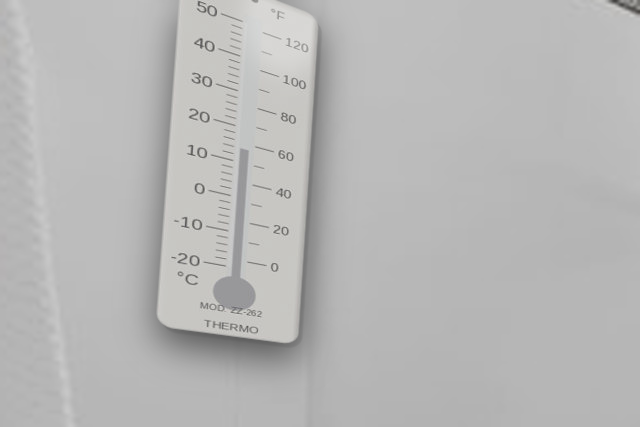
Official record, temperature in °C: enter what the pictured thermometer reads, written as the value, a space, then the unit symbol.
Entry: 14 °C
